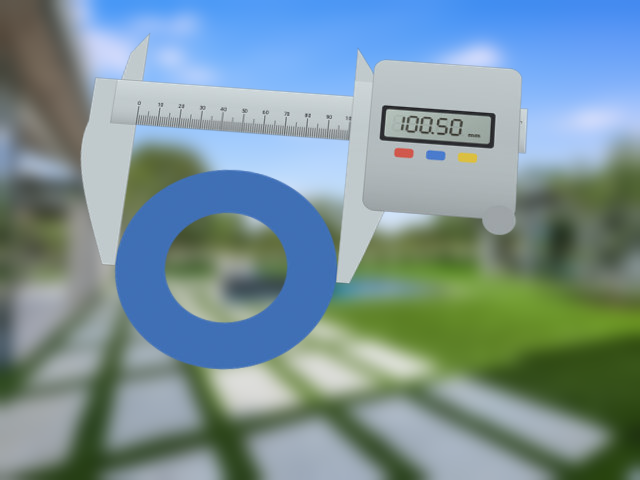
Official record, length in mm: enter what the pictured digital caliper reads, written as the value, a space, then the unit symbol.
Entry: 100.50 mm
